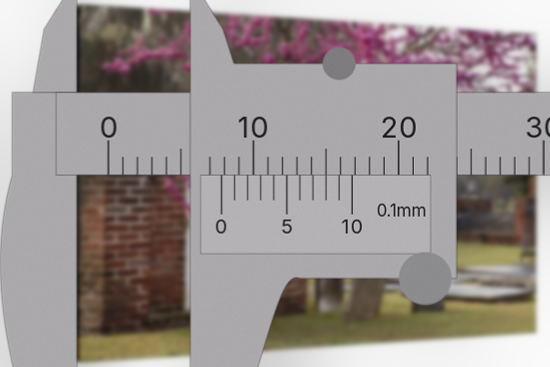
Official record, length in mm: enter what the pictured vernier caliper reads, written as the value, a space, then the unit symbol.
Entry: 7.8 mm
